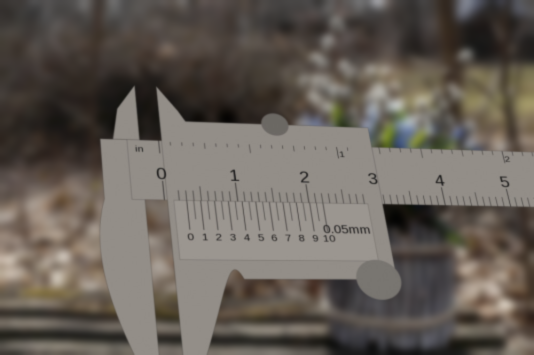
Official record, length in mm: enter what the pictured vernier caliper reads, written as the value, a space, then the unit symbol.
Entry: 3.0 mm
